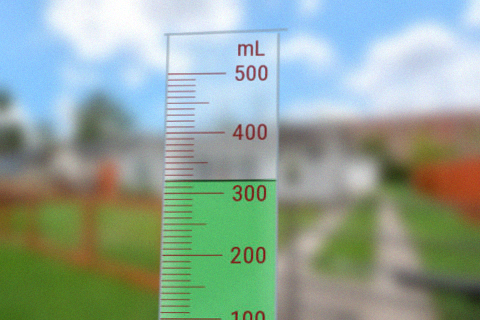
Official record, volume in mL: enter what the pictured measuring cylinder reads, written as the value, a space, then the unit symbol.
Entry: 320 mL
